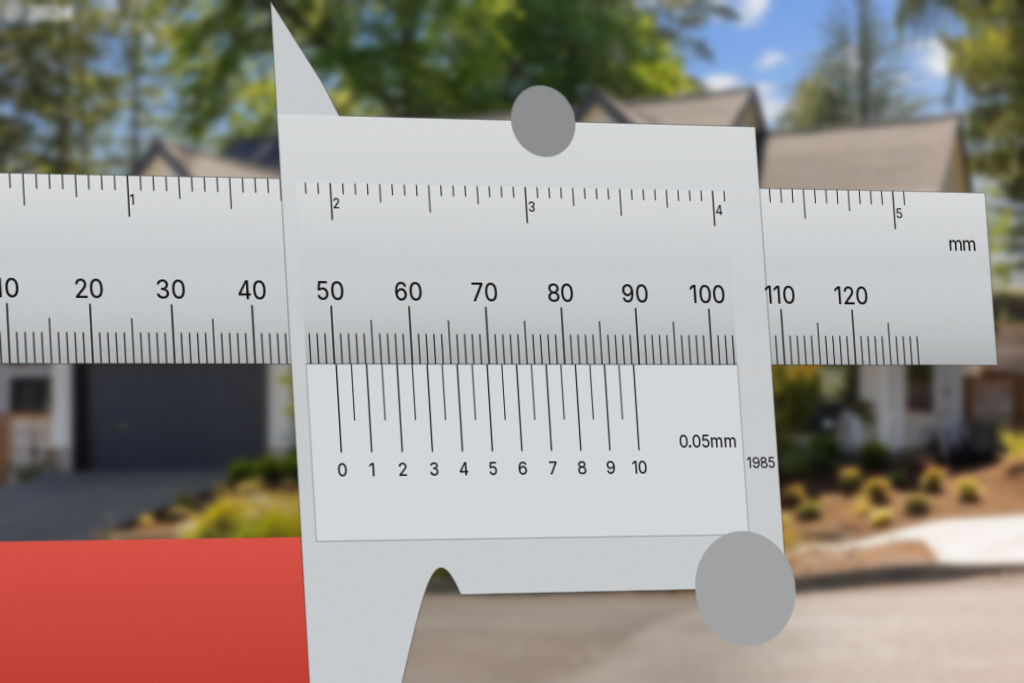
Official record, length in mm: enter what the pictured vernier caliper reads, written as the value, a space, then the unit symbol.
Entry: 50.2 mm
